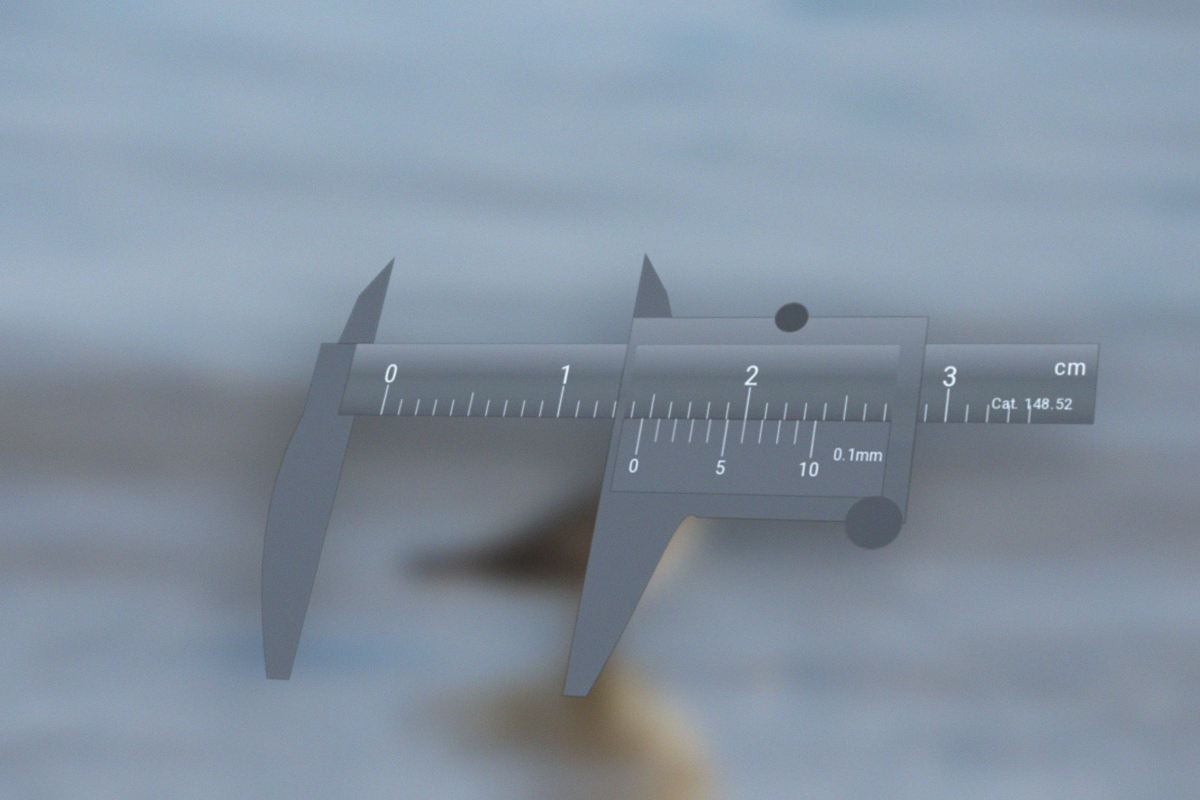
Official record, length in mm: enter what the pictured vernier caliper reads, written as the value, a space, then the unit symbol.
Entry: 14.6 mm
